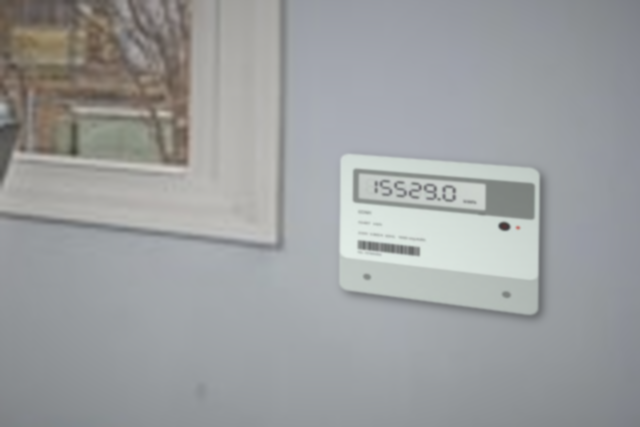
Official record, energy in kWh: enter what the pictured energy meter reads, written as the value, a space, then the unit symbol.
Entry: 15529.0 kWh
